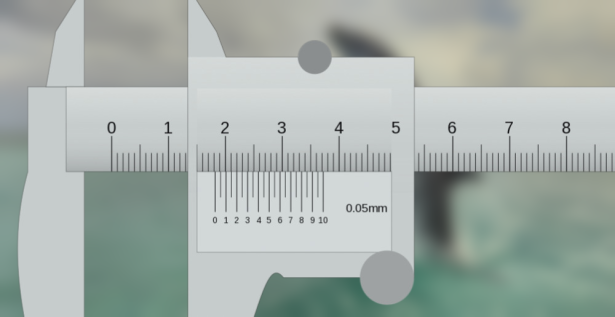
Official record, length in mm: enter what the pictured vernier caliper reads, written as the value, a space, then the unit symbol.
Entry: 18.2 mm
